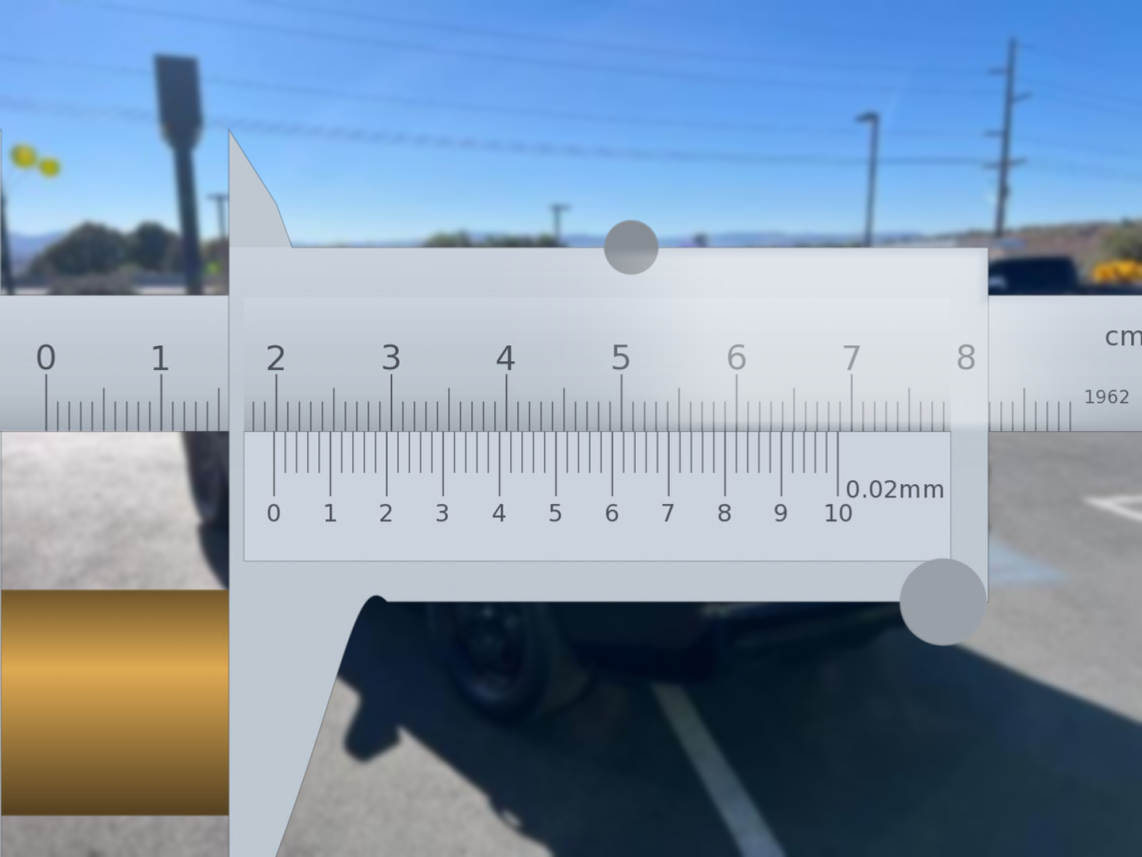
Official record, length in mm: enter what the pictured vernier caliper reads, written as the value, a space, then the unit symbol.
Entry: 19.8 mm
